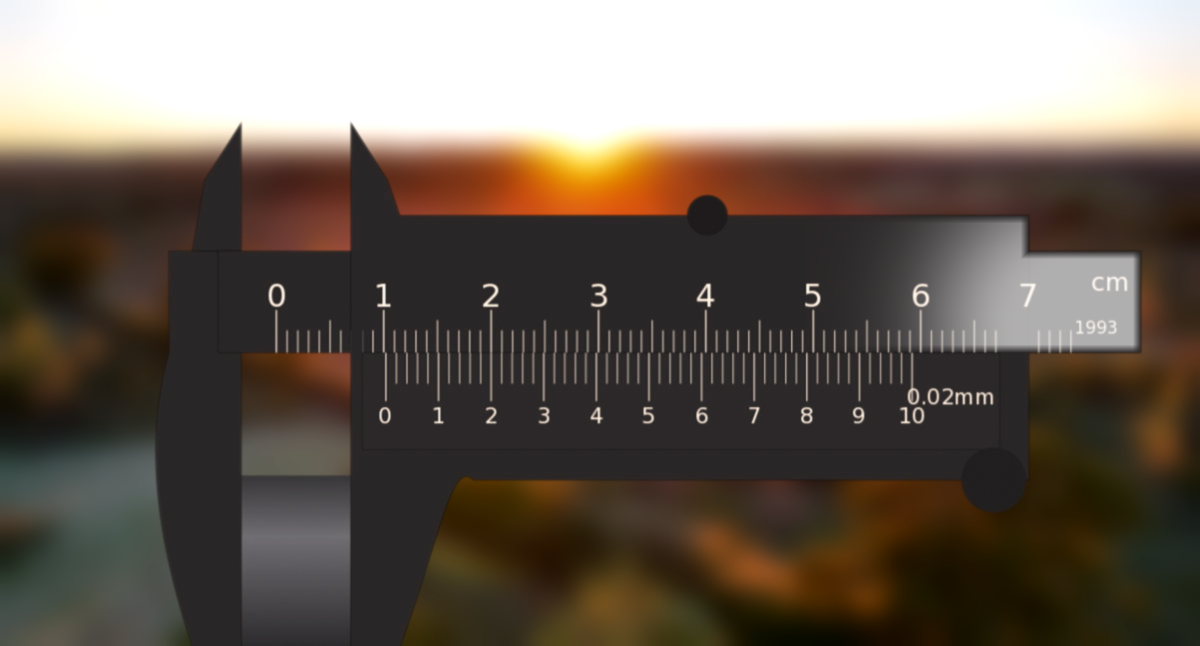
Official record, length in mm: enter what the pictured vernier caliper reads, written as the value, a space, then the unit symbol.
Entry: 10.2 mm
